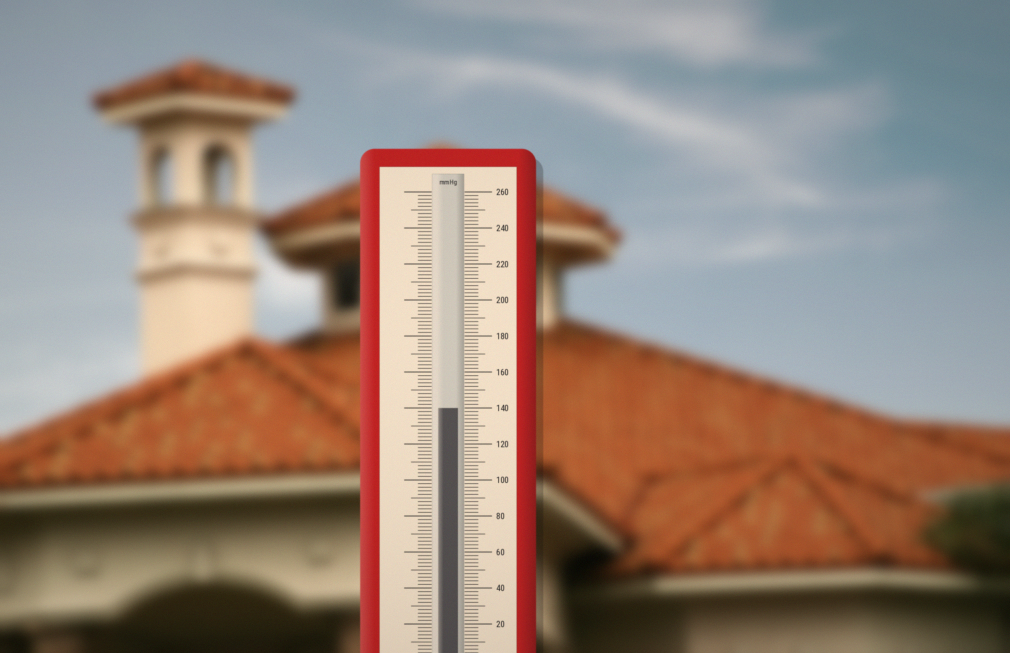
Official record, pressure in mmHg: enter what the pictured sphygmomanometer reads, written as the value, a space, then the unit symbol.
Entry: 140 mmHg
